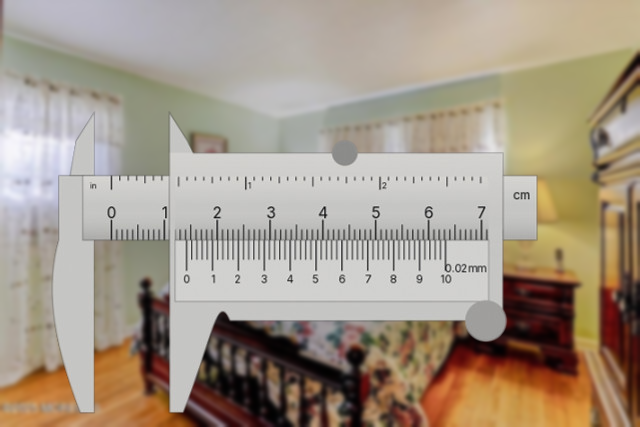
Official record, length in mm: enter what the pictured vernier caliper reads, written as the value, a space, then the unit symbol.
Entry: 14.2 mm
